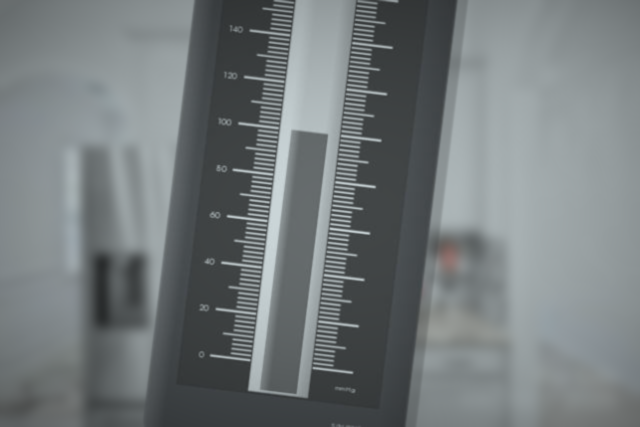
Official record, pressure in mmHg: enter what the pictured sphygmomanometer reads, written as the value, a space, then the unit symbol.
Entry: 100 mmHg
